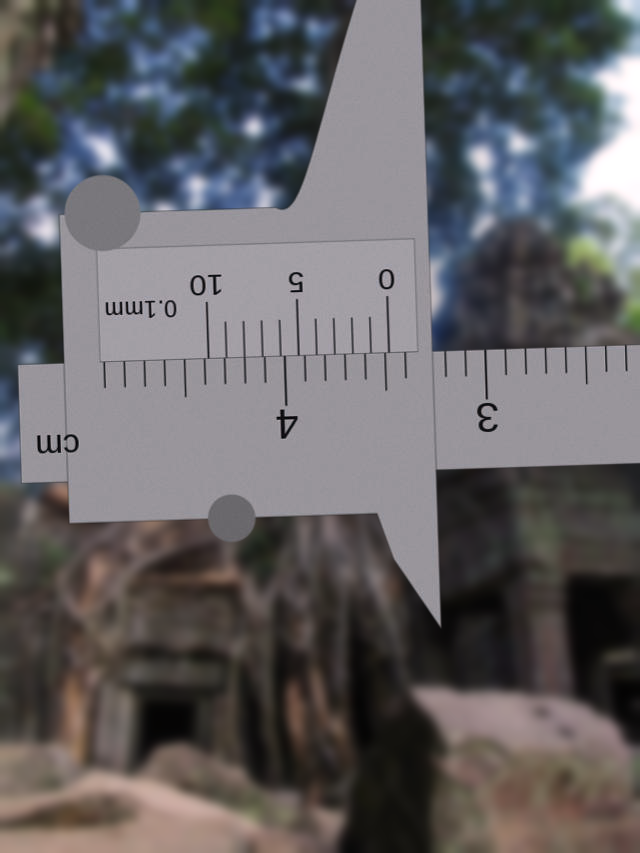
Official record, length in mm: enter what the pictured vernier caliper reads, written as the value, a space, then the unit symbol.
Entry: 34.8 mm
